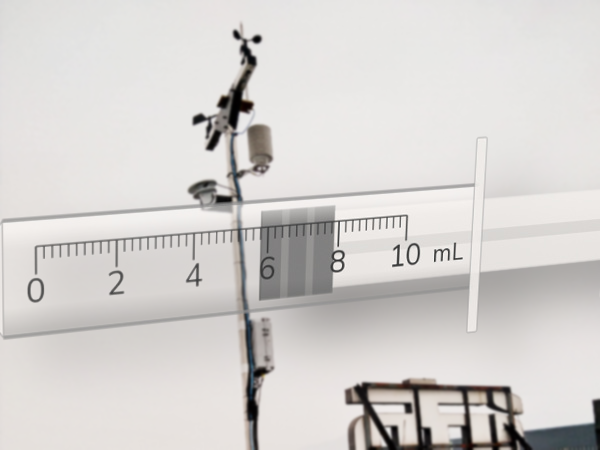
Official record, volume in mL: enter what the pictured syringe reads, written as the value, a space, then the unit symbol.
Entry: 5.8 mL
